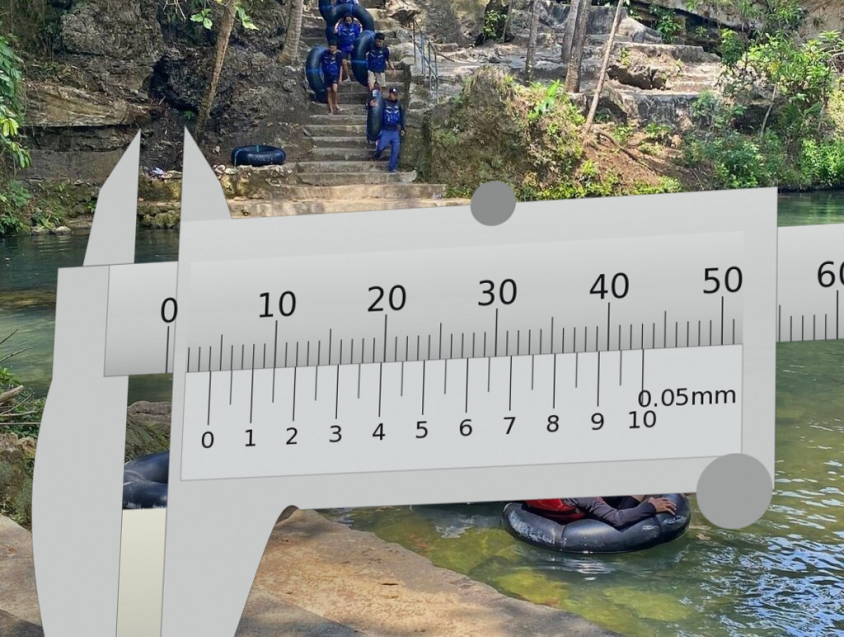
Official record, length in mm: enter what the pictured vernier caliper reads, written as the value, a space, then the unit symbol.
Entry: 4.1 mm
